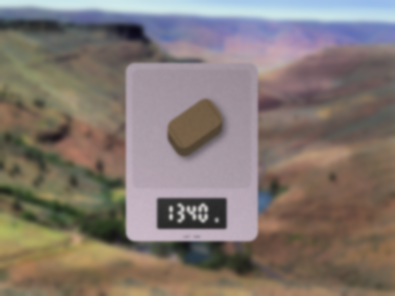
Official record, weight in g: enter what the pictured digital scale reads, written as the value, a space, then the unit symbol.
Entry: 1340 g
